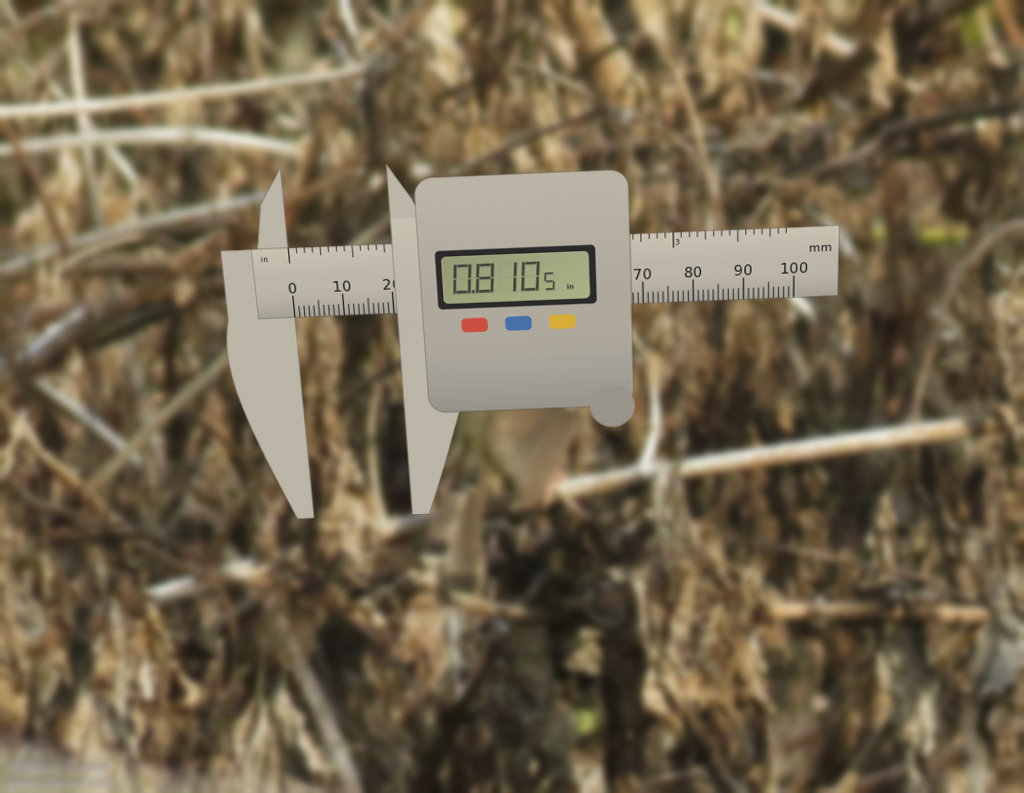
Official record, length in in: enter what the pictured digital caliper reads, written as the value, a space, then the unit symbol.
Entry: 0.8105 in
